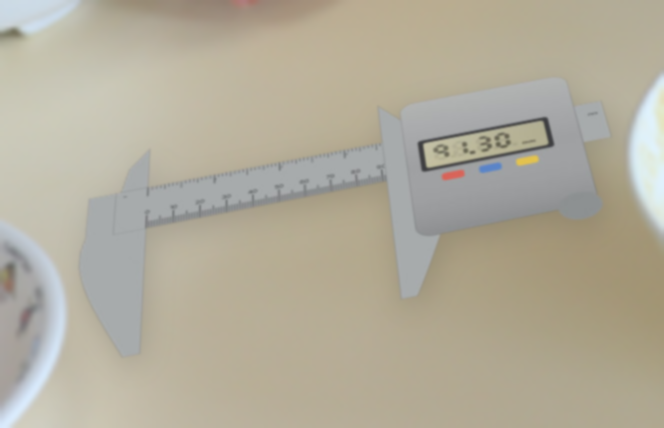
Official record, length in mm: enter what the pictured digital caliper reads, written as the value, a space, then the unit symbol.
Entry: 91.30 mm
